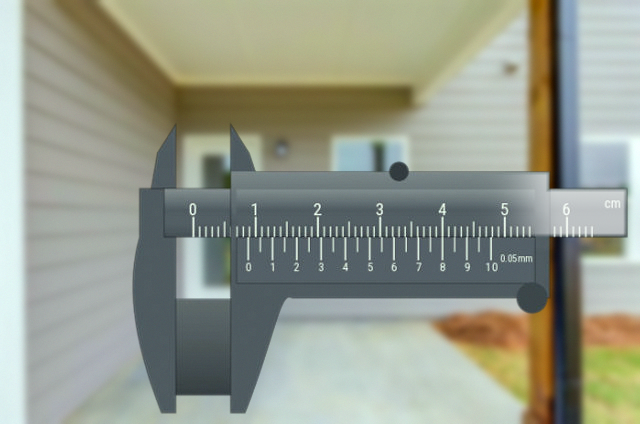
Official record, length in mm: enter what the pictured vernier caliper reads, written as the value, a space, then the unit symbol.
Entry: 8.8 mm
